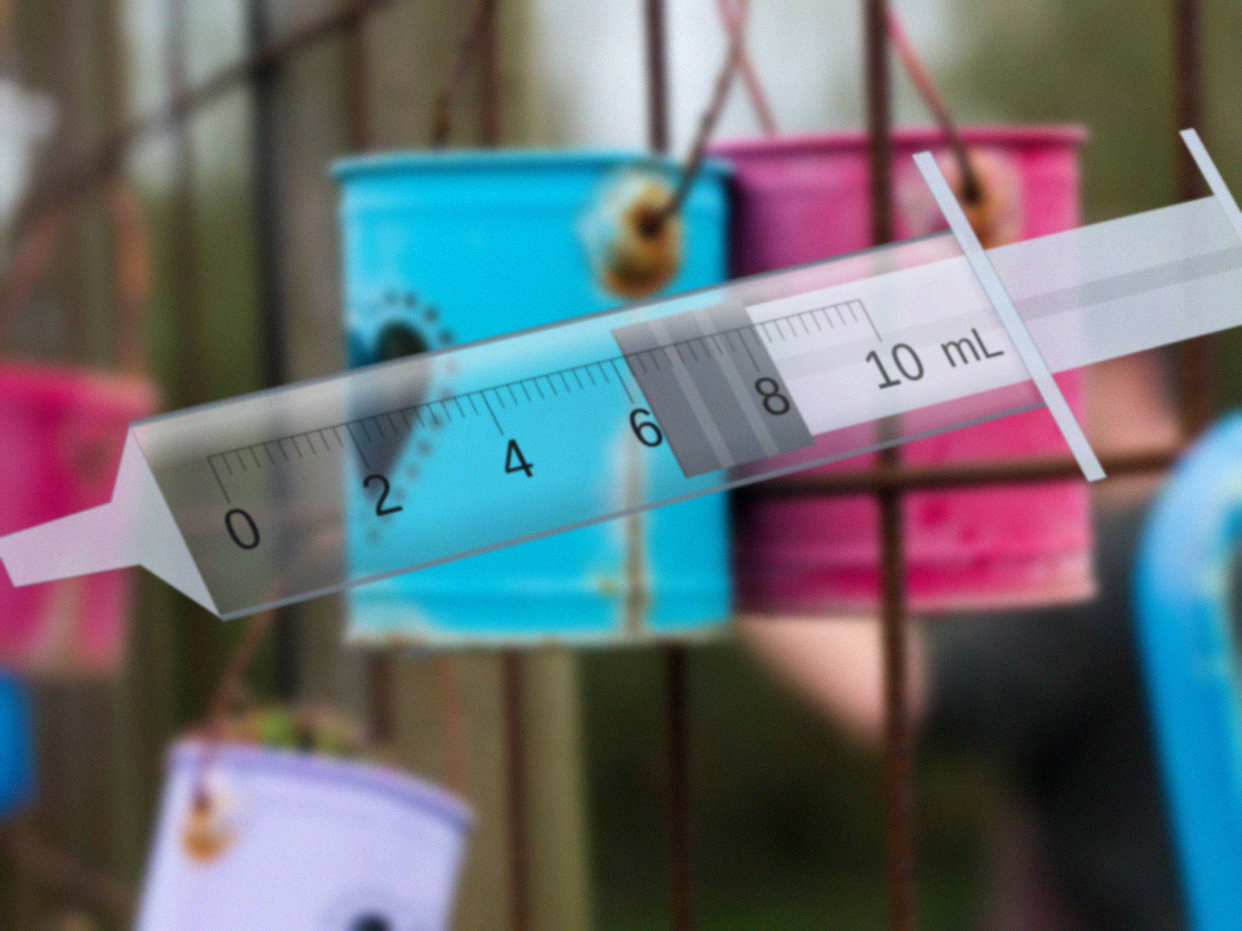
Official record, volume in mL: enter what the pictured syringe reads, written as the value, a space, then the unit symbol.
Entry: 6.2 mL
